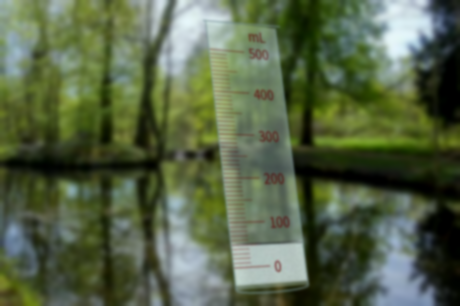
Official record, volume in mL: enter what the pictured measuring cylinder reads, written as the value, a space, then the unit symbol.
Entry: 50 mL
